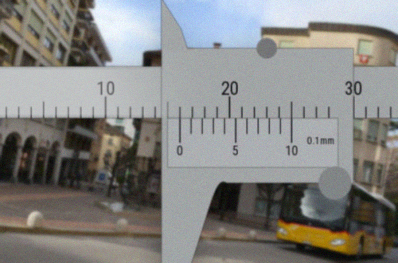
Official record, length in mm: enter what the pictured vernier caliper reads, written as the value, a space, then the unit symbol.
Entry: 16.0 mm
